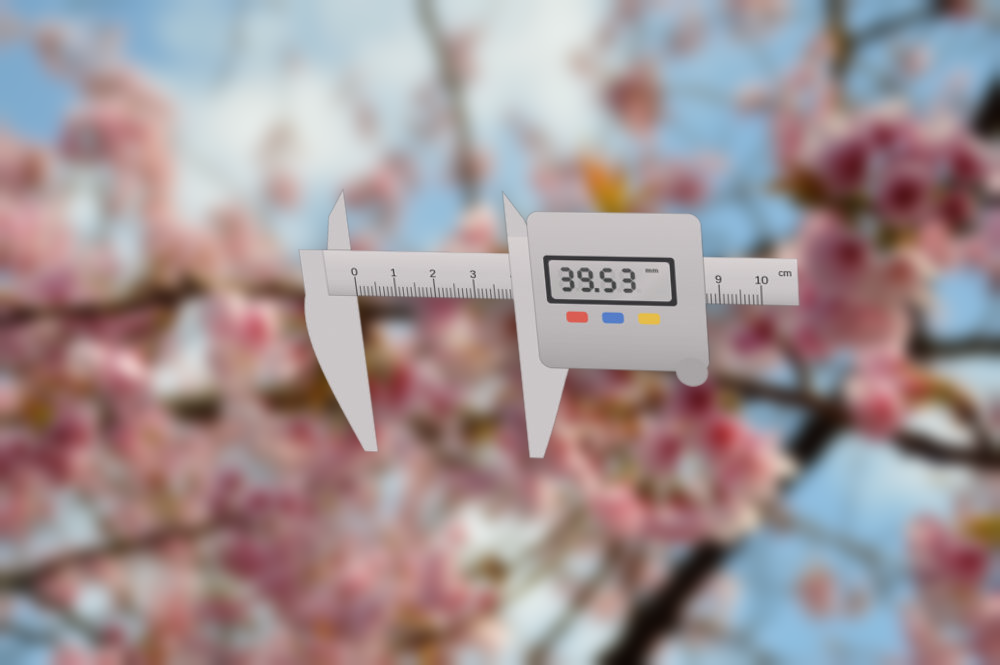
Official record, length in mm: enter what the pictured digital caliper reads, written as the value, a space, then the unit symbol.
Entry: 39.53 mm
